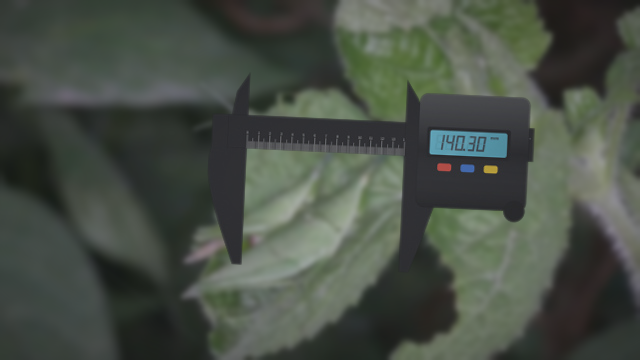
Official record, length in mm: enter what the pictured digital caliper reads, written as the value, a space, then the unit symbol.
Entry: 140.30 mm
